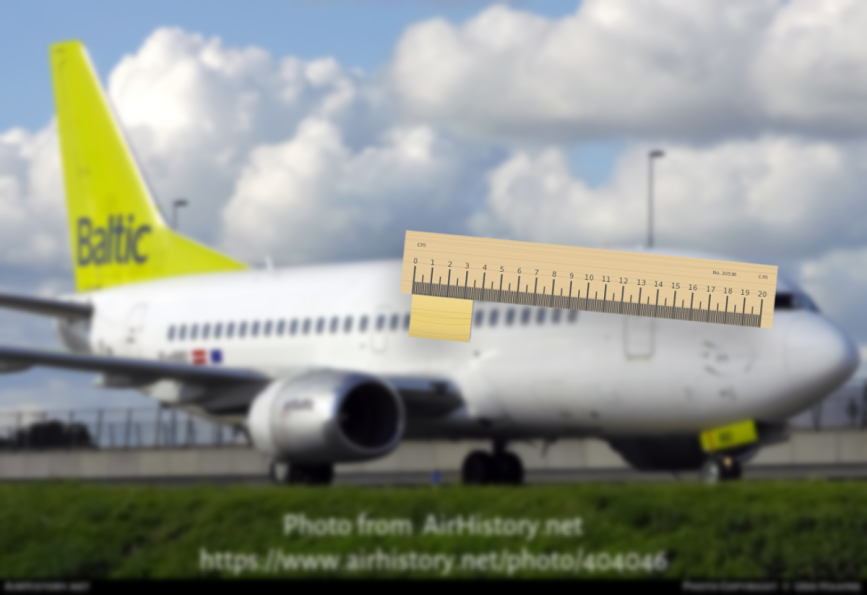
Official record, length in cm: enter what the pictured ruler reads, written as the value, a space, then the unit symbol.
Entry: 3.5 cm
